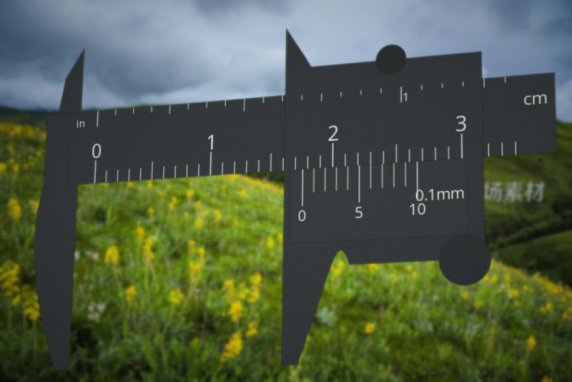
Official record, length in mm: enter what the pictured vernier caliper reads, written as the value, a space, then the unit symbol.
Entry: 17.6 mm
